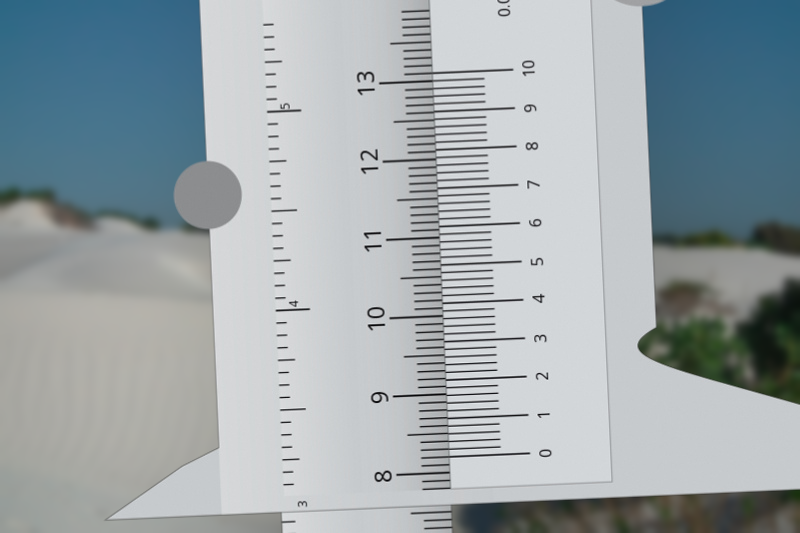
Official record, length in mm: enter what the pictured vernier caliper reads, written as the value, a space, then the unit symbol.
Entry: 82.0 mm
